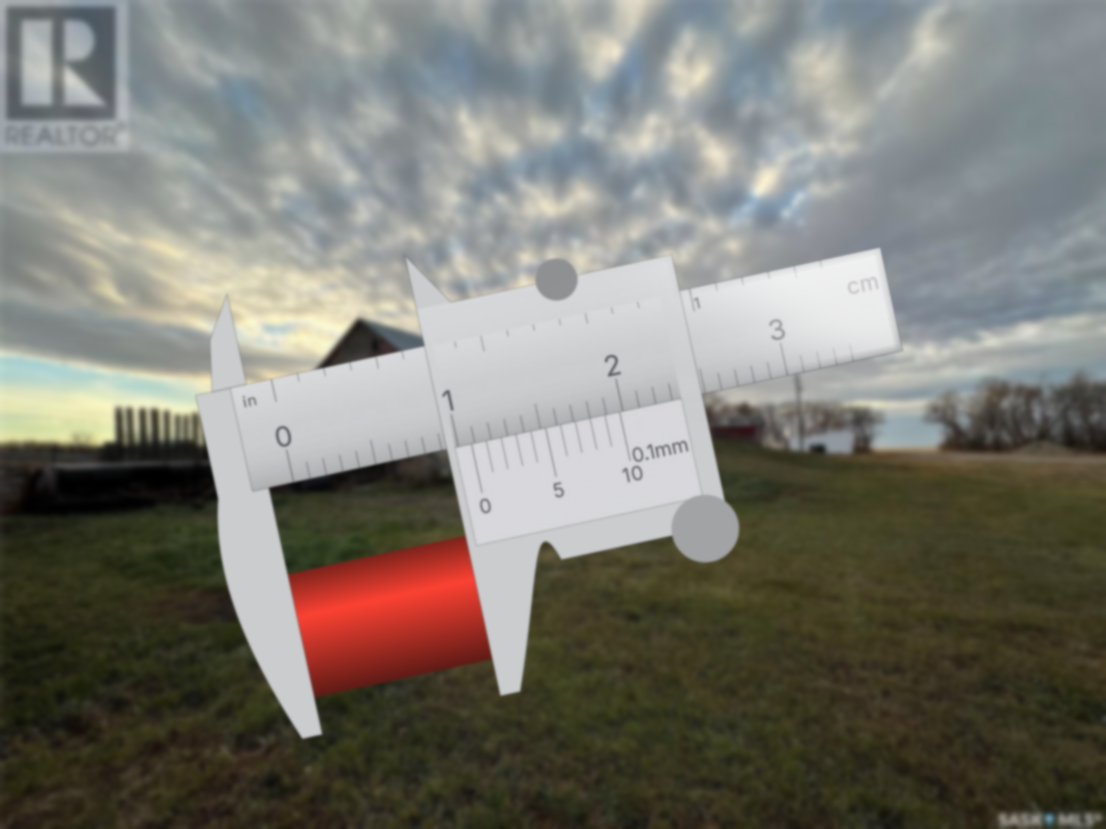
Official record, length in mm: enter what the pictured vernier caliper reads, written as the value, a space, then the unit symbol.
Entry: 10.8 mm
